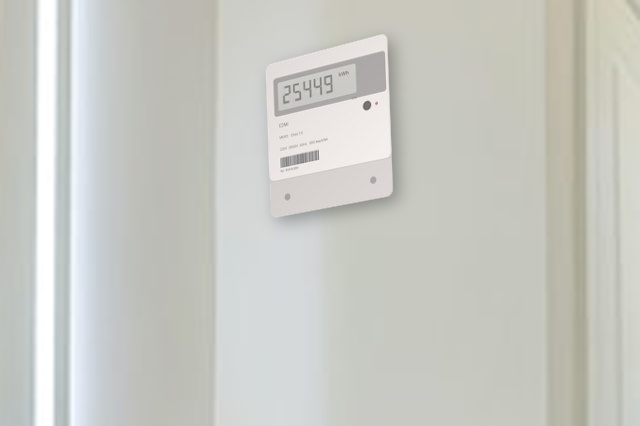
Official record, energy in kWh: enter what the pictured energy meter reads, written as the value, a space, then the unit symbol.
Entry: 25449 kWh
